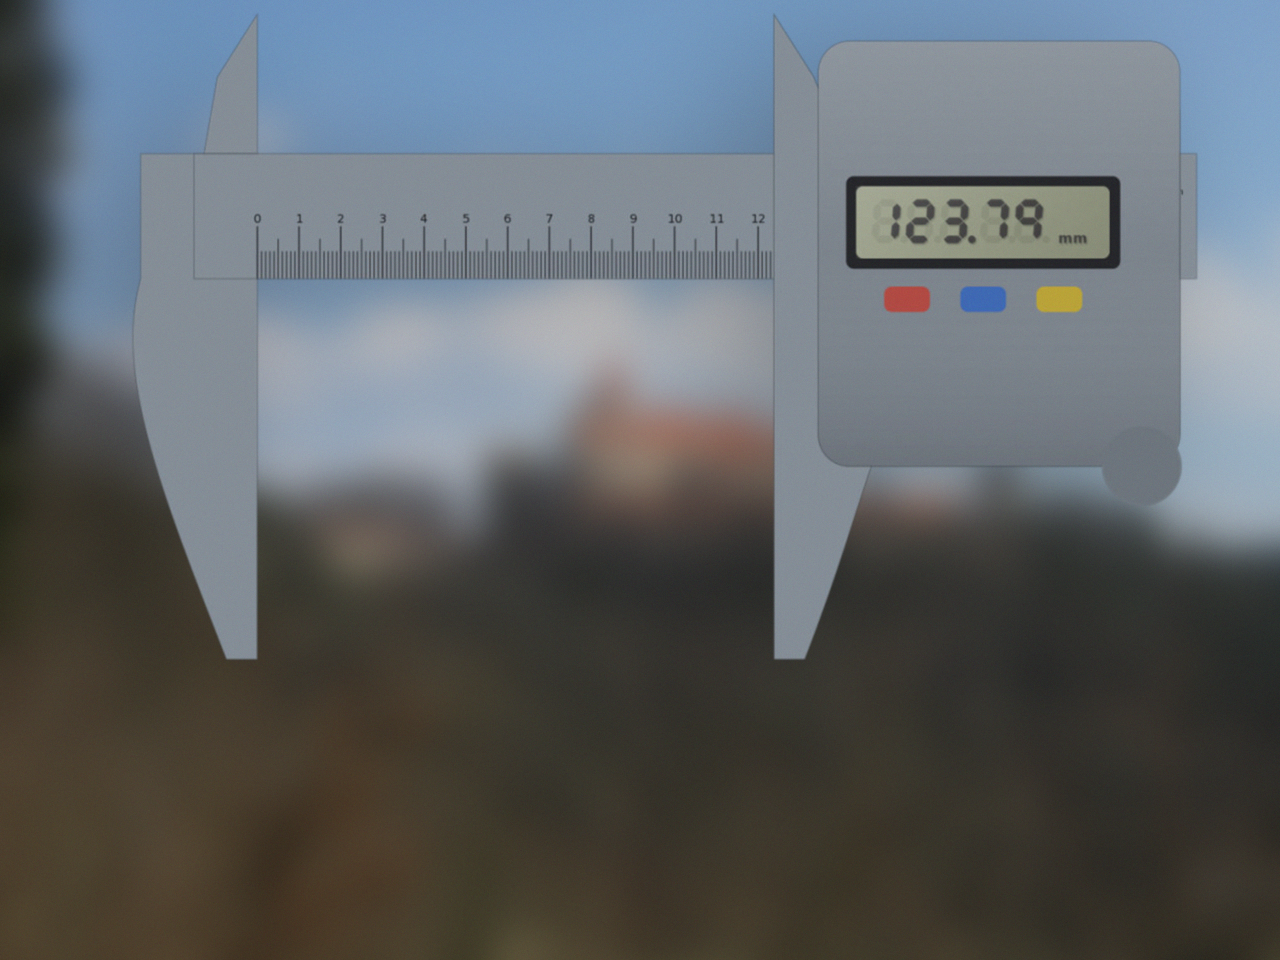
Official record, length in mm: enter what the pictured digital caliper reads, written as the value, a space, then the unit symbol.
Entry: 123.79 mm
